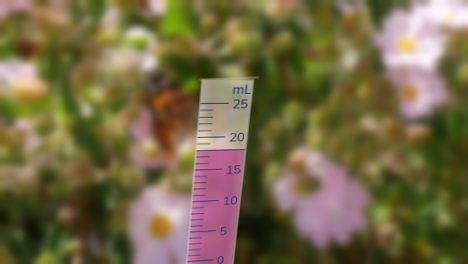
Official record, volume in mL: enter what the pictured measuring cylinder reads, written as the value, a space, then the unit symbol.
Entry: 18 mL
